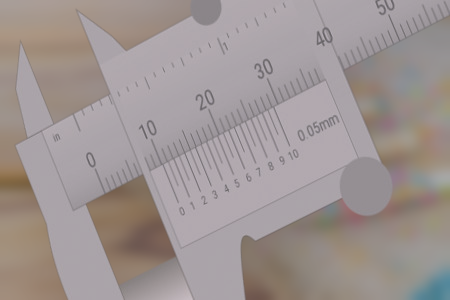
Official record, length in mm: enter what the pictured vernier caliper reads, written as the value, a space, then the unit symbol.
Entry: 10.2 mm
